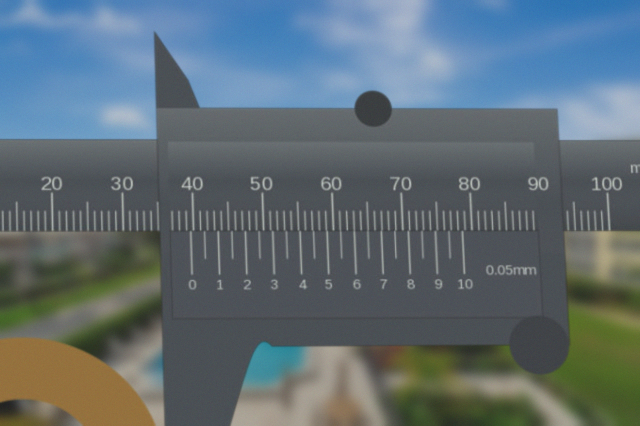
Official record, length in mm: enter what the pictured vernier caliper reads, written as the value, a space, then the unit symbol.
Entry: 39.6 mm
